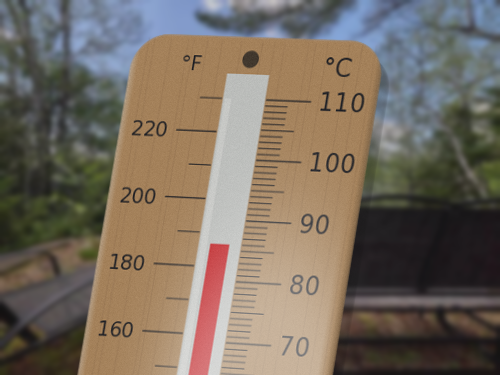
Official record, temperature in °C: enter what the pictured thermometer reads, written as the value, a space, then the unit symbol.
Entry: 86 °C
